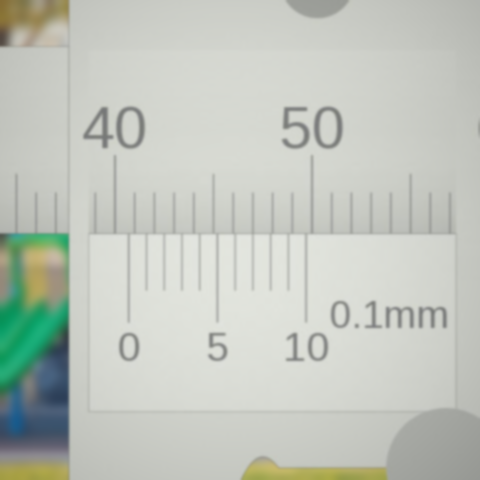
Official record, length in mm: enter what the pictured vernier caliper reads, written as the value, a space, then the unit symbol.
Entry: 40.7 mm
